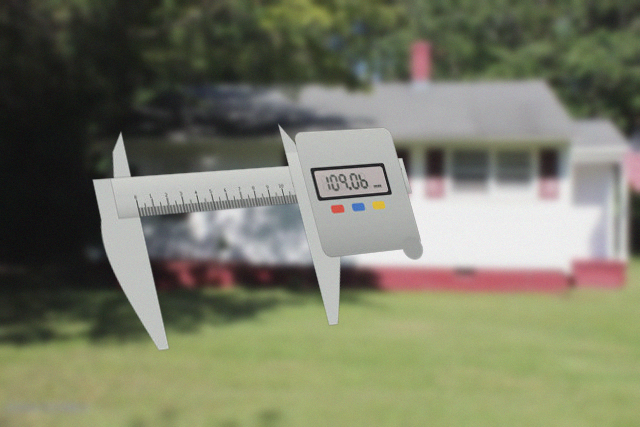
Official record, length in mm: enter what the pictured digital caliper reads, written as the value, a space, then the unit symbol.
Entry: 109.06 mm
